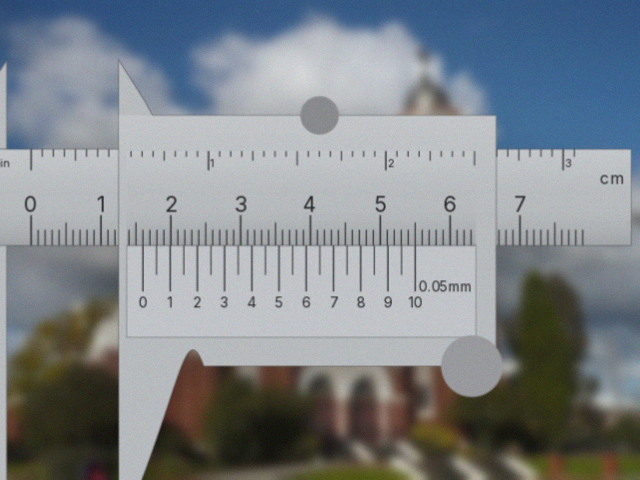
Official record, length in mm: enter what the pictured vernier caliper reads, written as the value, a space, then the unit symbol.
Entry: 16.0 mm
